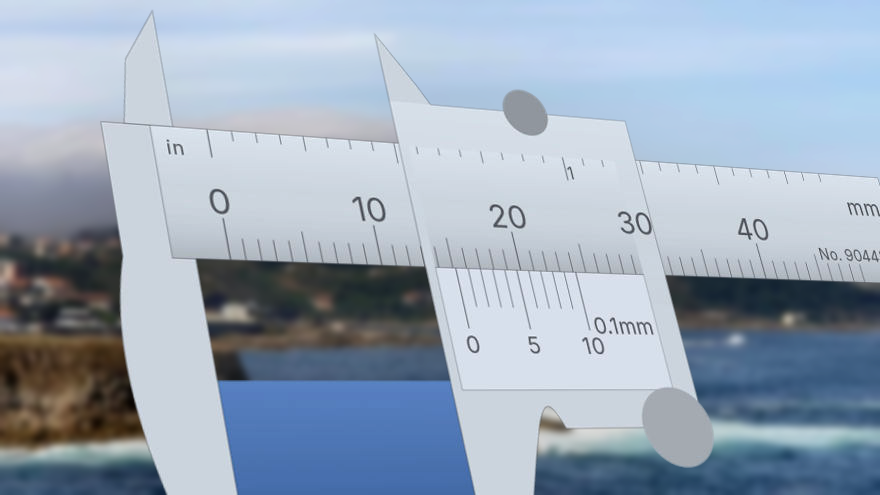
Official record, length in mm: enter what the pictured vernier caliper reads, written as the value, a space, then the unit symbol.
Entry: 15.2 mm
